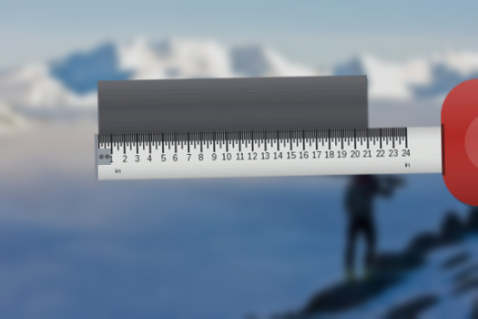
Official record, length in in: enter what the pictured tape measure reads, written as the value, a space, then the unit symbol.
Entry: 21 in
